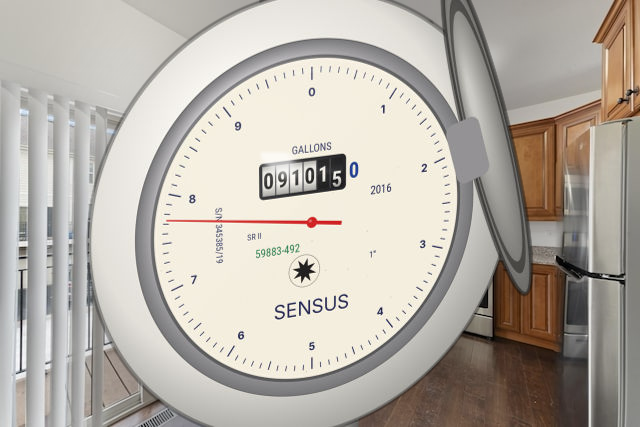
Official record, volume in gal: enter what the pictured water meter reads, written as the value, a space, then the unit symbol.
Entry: 910147.7 gal
